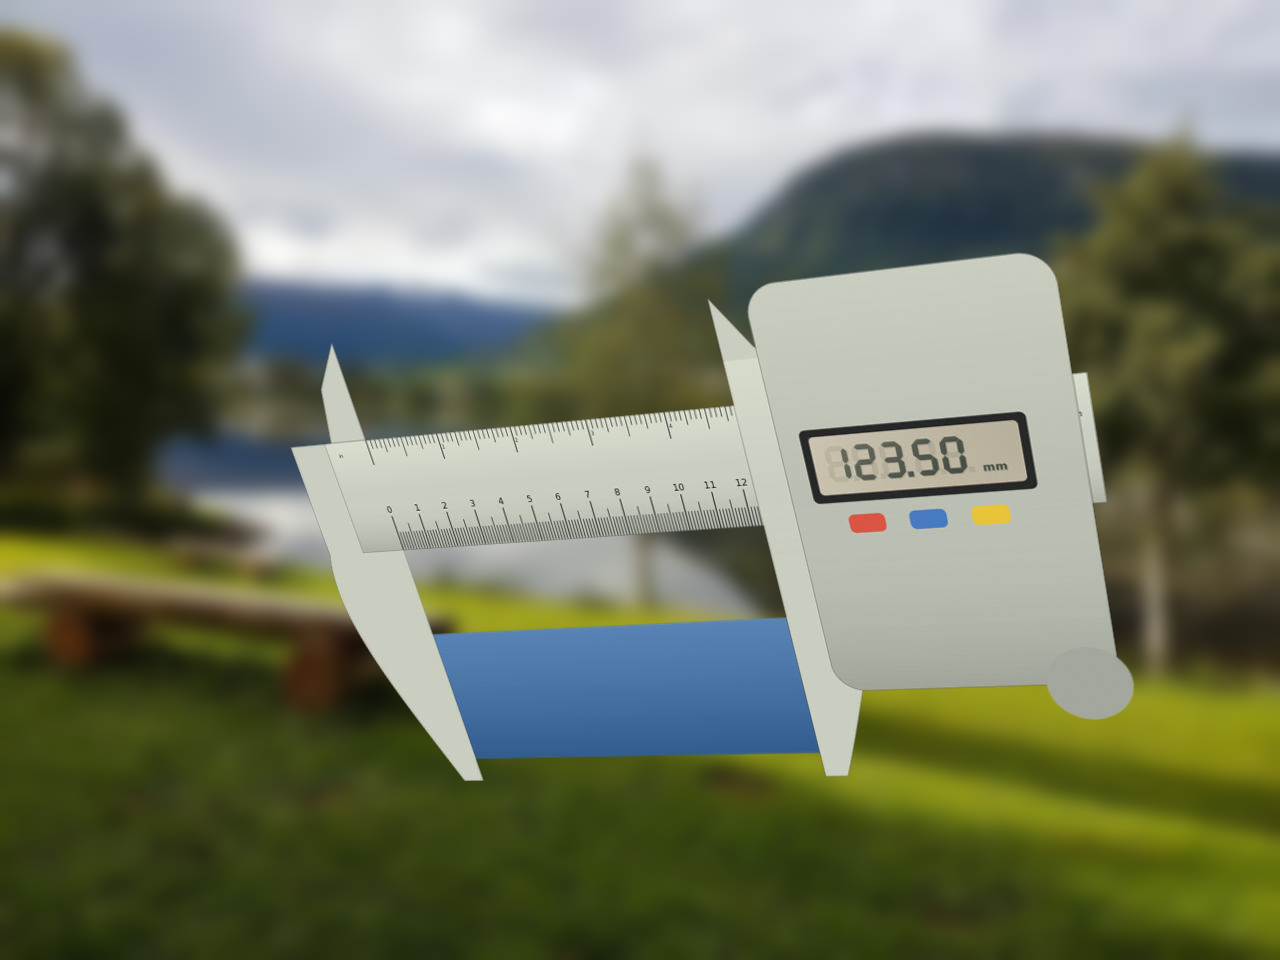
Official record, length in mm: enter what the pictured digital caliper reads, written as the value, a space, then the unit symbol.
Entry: 123.50 mm
